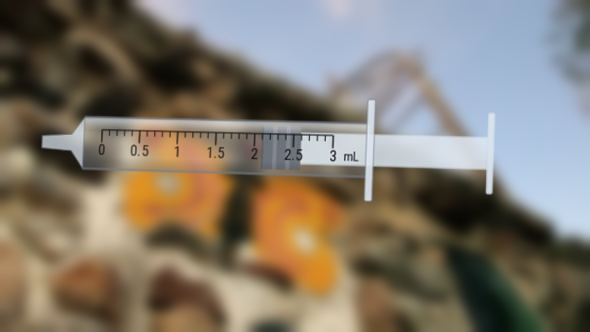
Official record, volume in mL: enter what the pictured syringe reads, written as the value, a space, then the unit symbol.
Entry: 2.1 mL
